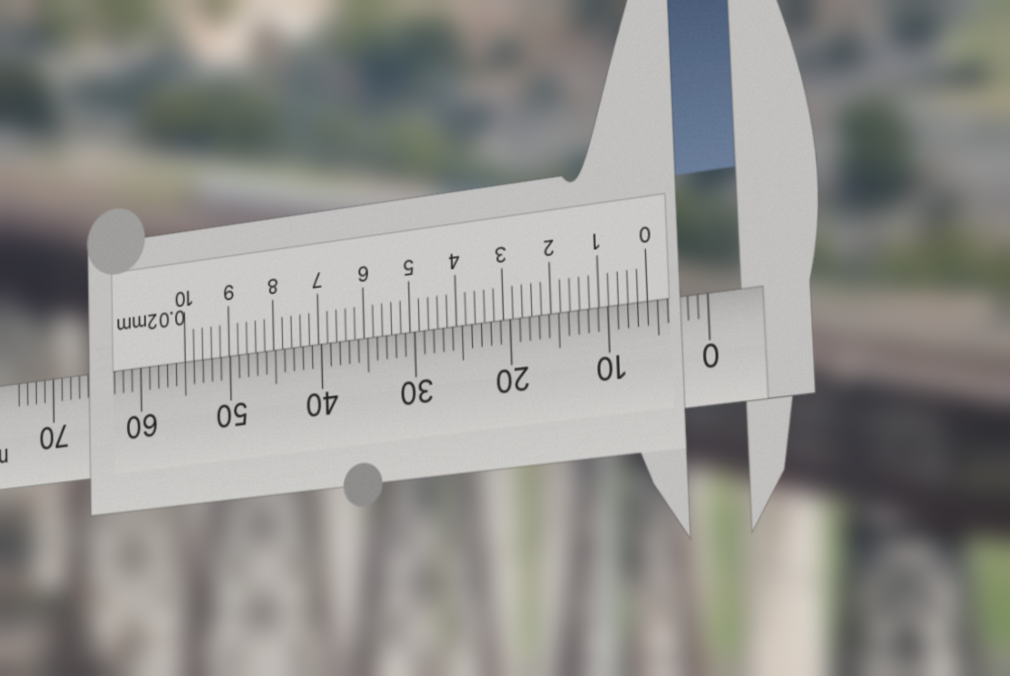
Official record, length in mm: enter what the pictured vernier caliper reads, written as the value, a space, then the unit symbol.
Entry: 6.0 mm
